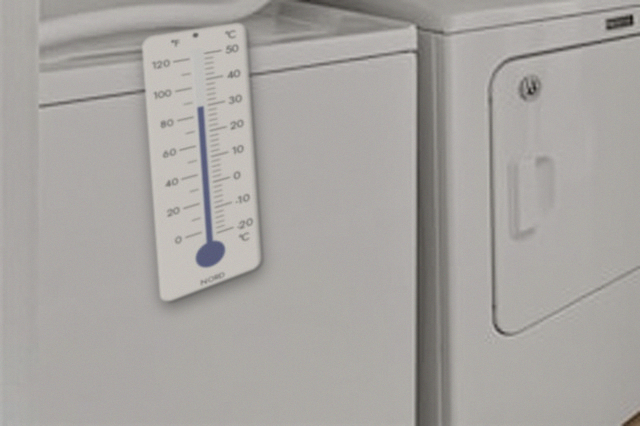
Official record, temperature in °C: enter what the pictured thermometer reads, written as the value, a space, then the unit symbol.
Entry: 30 °C
